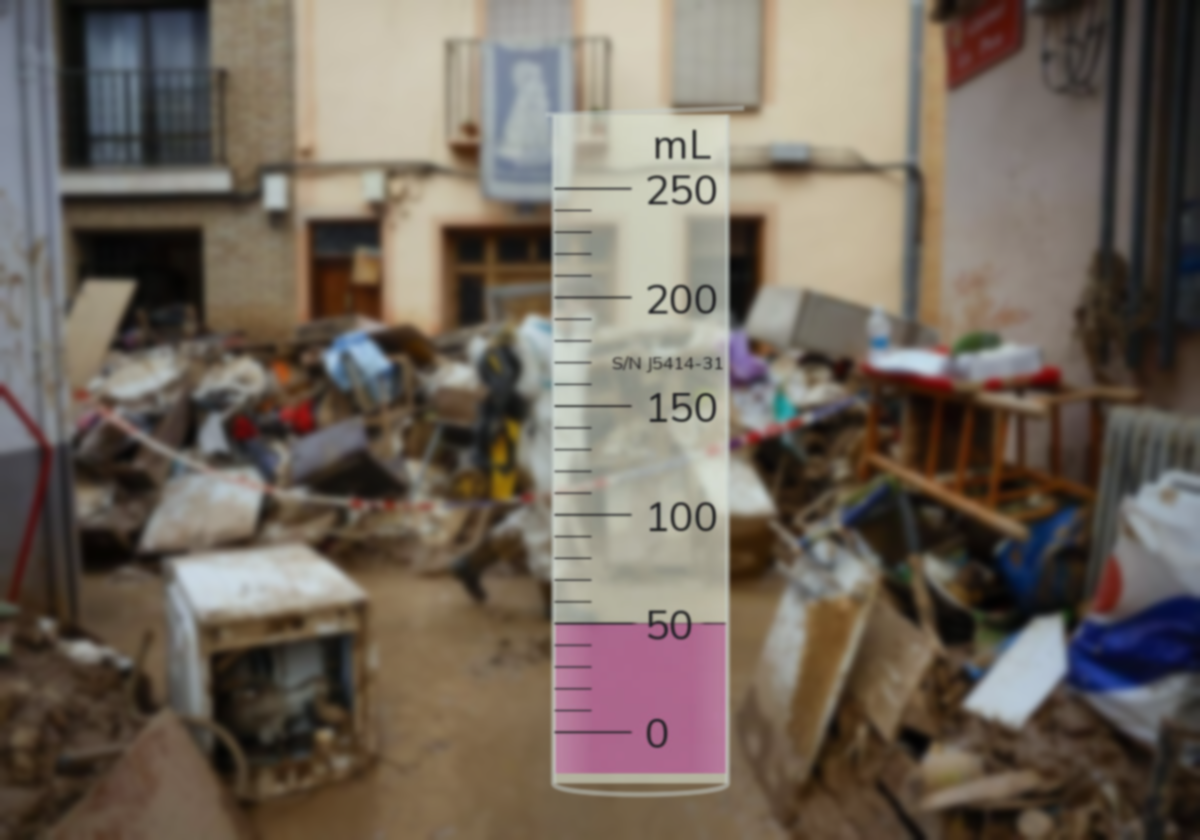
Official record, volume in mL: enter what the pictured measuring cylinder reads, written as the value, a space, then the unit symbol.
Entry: 50 mL
